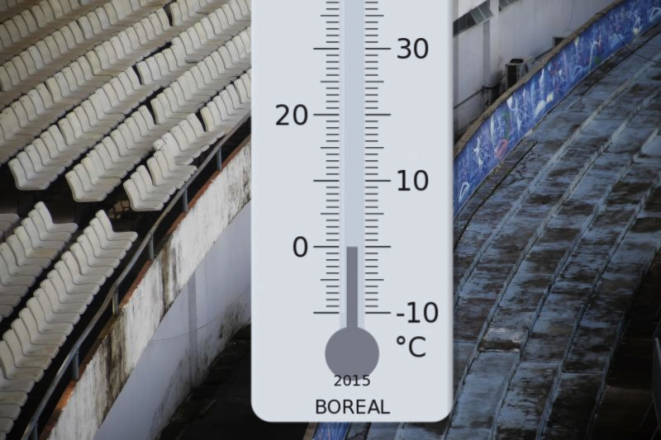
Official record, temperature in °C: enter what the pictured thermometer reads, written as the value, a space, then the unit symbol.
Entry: 0 °C
